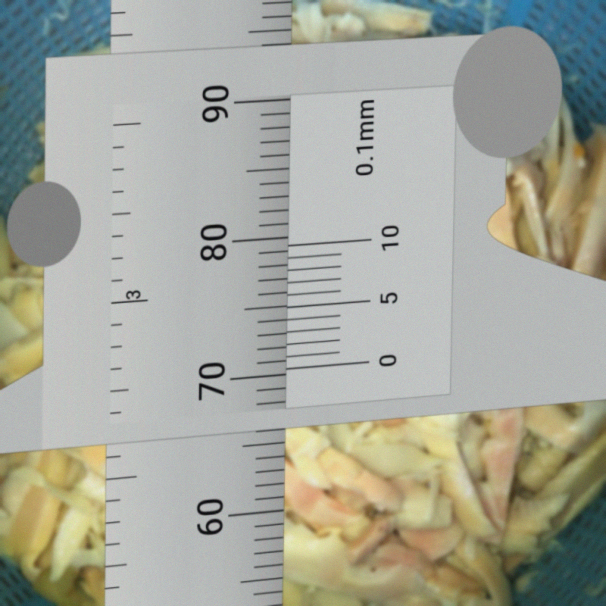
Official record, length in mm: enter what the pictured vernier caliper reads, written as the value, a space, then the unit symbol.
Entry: 70.4 mm
